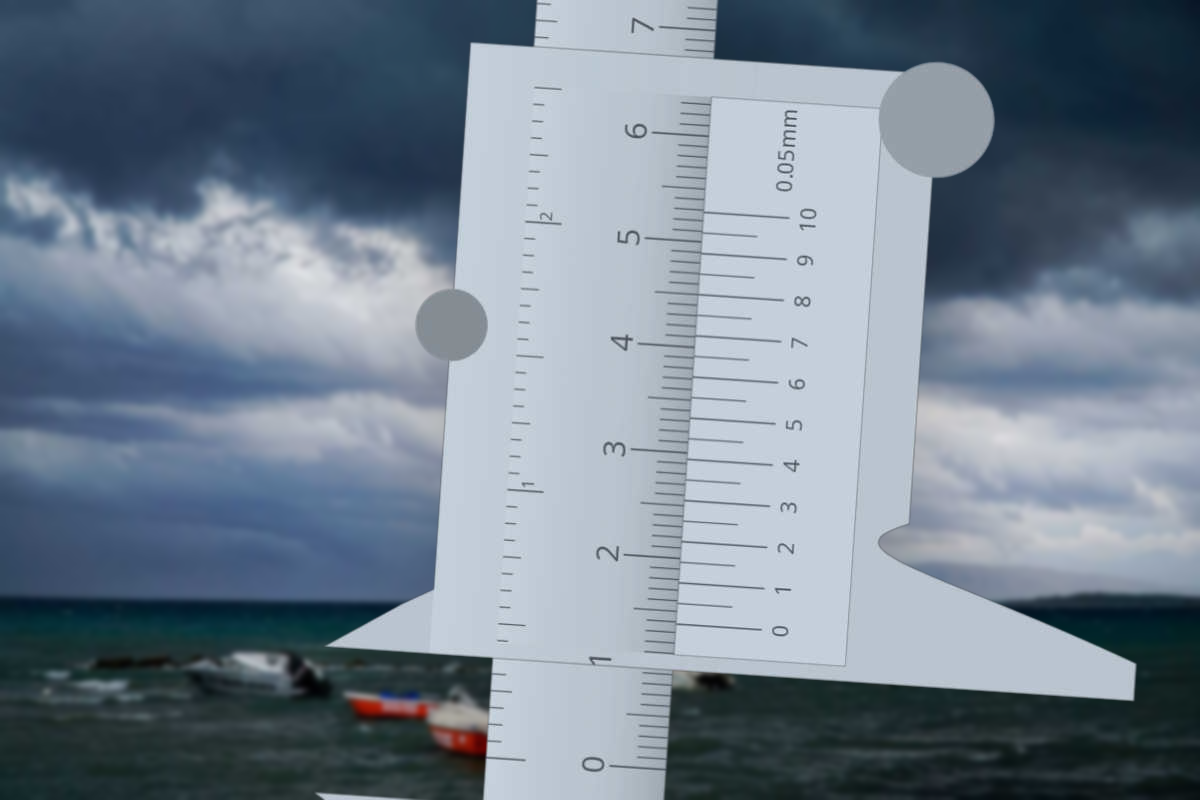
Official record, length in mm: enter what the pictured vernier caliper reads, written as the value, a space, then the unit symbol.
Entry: 13.8 mm
